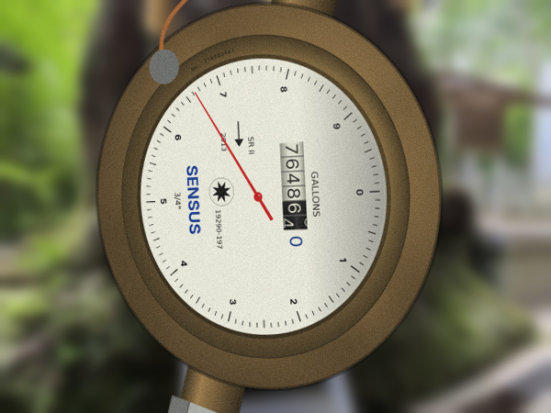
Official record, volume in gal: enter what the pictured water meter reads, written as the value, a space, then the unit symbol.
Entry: 7648636.6 gal
